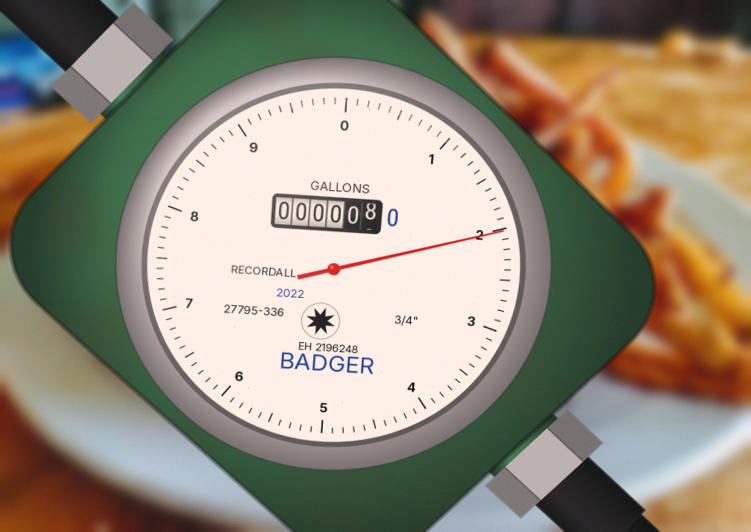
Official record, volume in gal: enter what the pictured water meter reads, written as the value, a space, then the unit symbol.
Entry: 82.0 gal
